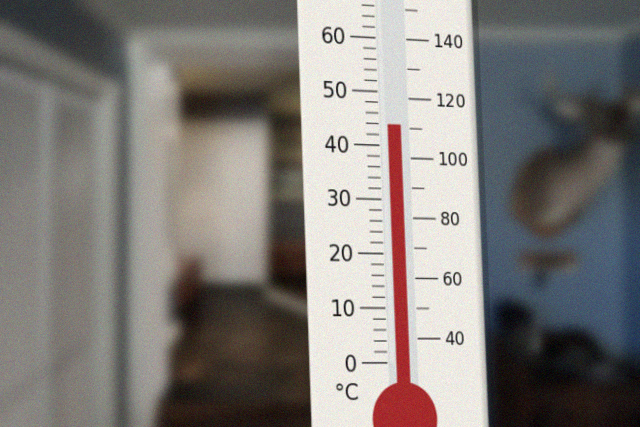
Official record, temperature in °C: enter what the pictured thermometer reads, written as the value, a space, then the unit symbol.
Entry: 44 °C
